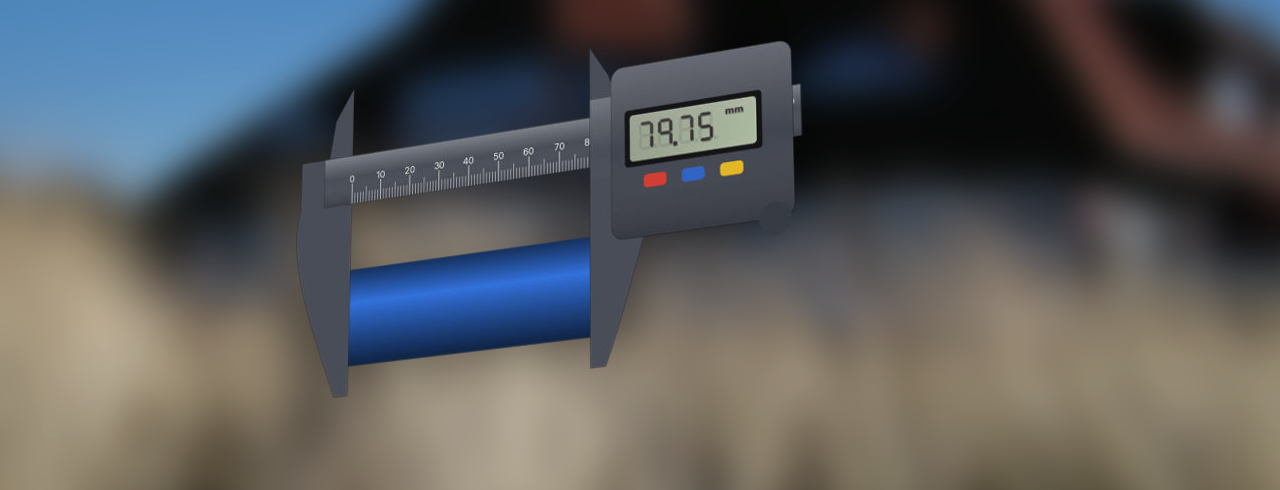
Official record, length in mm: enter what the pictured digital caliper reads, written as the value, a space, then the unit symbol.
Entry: 79.75 mm
